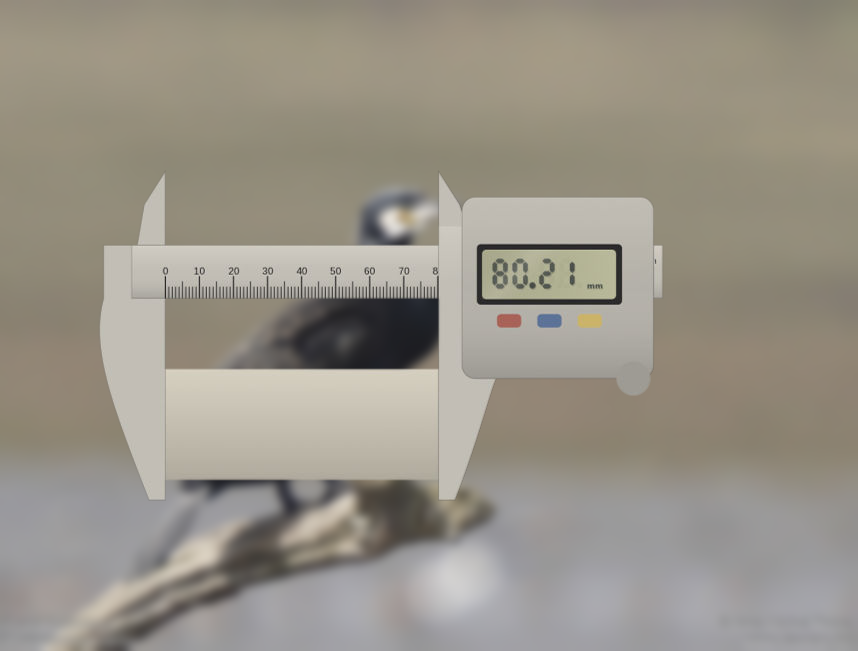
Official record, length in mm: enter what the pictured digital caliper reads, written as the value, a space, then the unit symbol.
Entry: 80.21 mm
